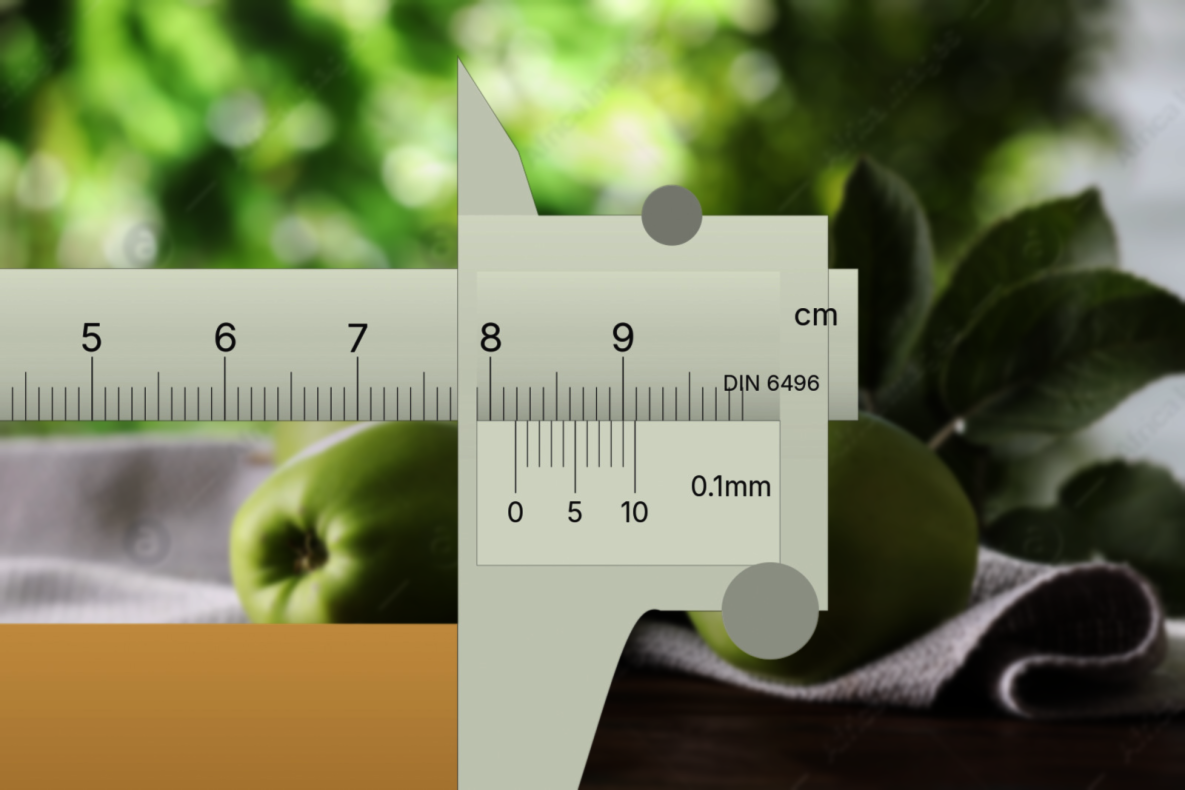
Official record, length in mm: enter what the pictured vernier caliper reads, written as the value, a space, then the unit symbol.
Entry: 81.9 mm
